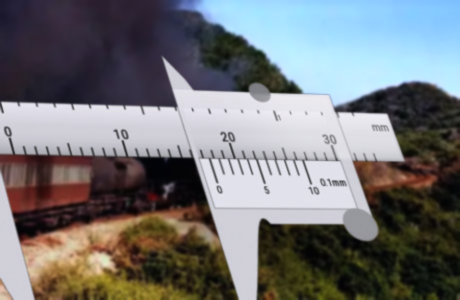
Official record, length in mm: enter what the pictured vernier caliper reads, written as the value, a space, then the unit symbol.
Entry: 17.6 mm
